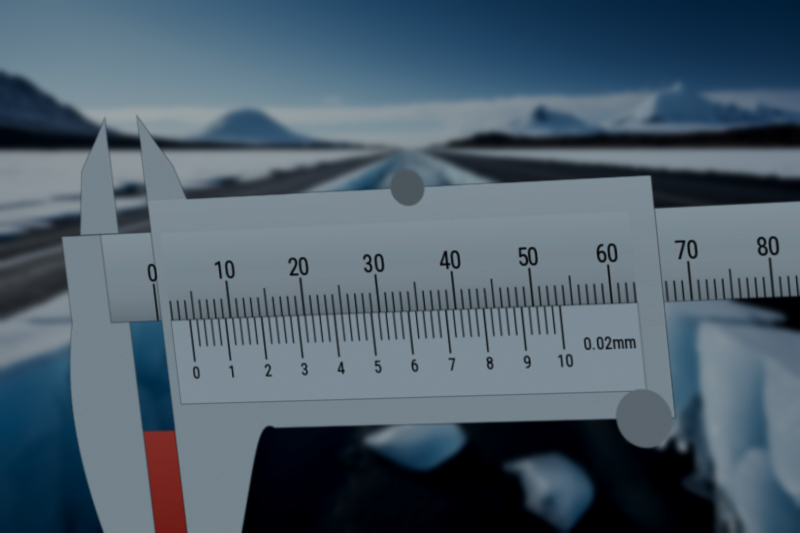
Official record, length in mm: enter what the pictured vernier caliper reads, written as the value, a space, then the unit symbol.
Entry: 4.4 mm
